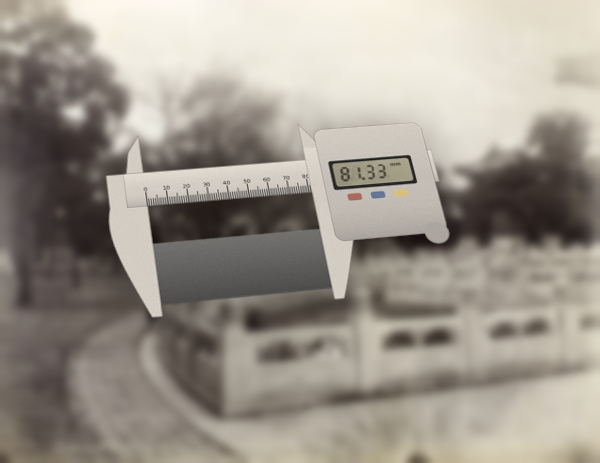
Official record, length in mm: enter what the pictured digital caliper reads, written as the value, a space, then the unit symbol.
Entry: 81.33 mm
